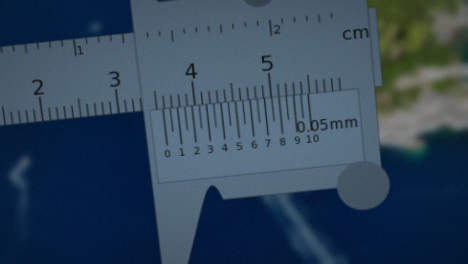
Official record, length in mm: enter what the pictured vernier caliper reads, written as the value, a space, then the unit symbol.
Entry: 35.8 mm
